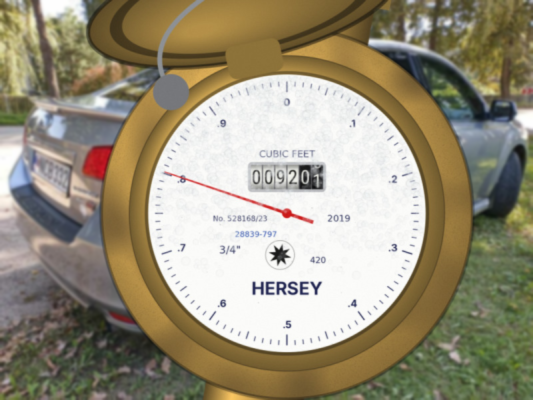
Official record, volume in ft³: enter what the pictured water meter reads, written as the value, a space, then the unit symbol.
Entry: 9200.80 ft³
